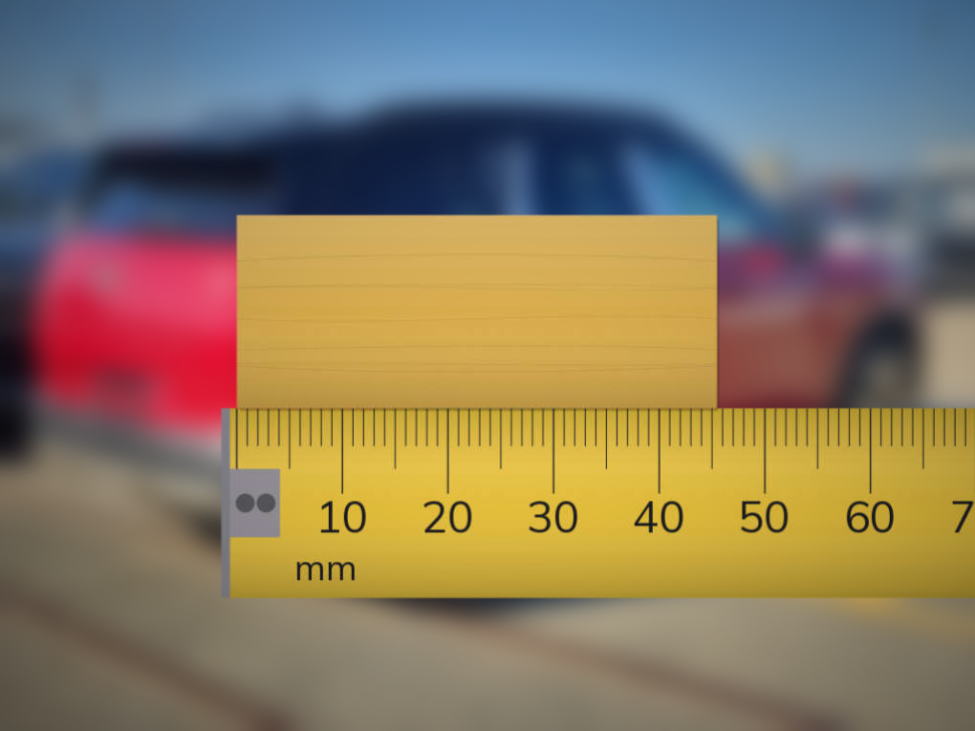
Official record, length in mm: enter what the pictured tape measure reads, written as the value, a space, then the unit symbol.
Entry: 45.5 mm
